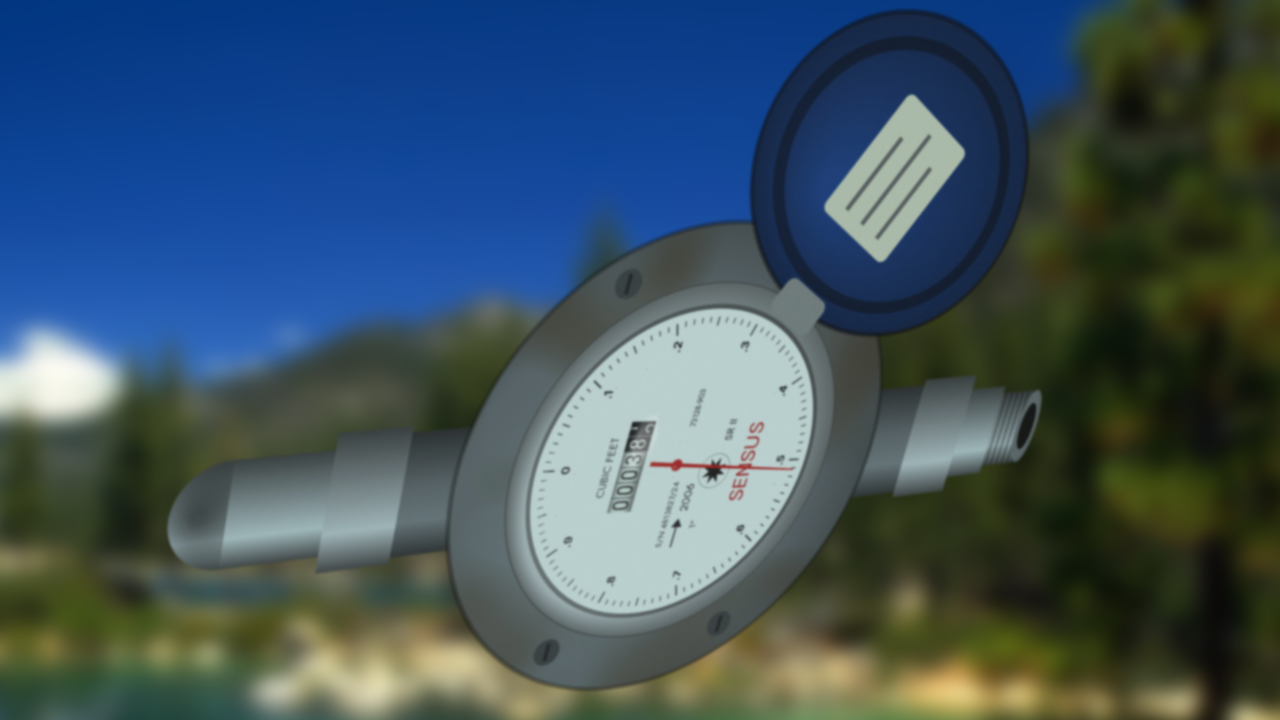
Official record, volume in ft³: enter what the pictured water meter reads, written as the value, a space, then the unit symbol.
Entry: 381.51 ft³
